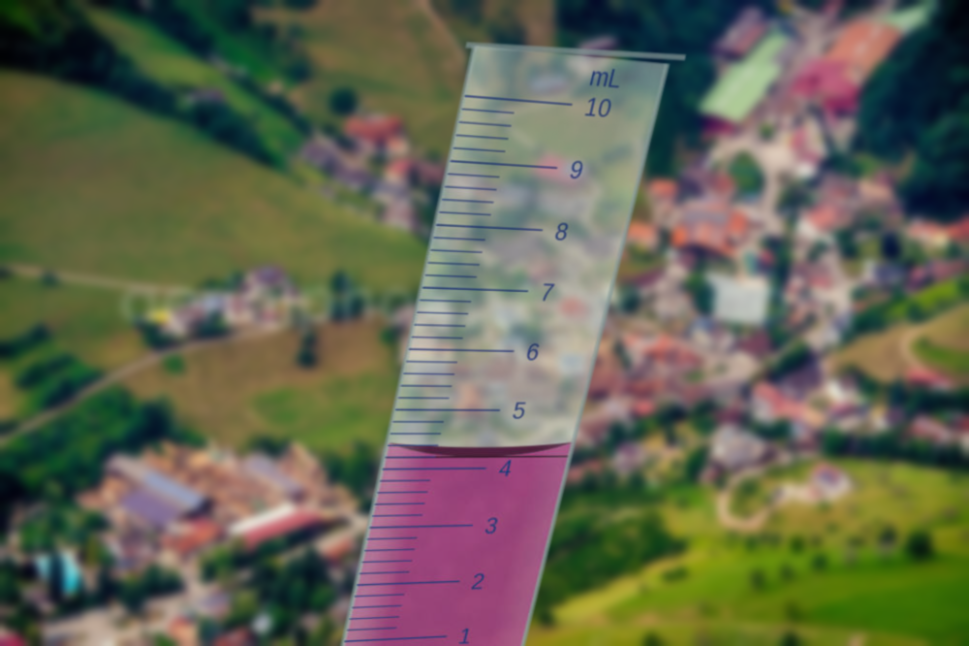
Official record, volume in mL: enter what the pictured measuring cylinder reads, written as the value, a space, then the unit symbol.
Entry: 4.2 mL
